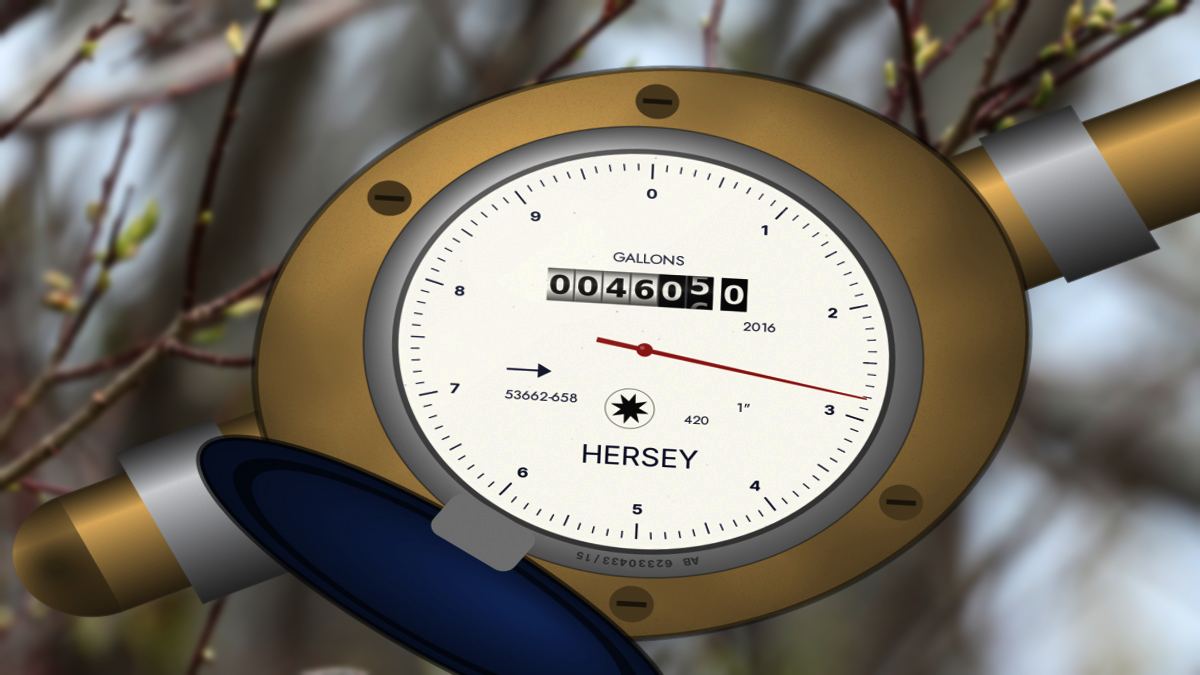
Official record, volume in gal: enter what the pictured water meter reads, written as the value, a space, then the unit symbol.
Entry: 46052.8 gal
